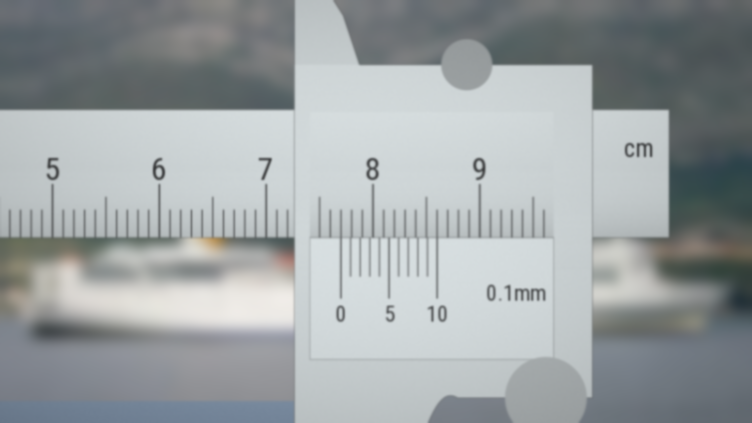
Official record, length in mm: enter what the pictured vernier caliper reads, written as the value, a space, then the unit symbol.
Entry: 77.0 mm
